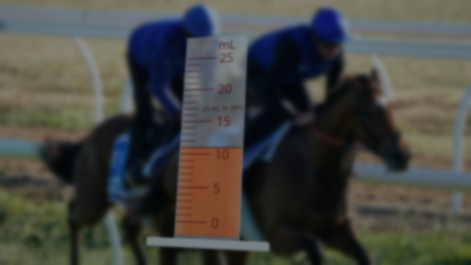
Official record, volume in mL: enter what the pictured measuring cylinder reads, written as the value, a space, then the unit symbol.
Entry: 11 mL
